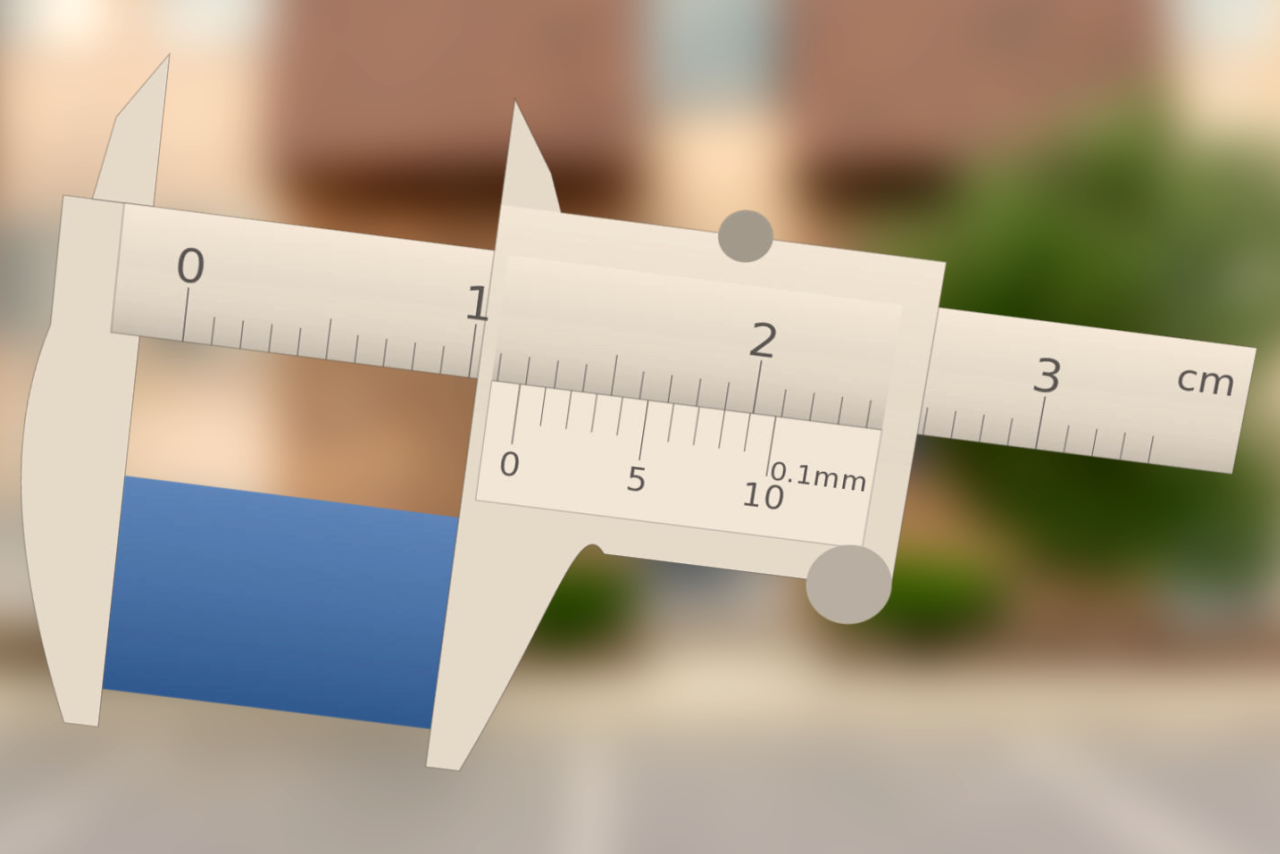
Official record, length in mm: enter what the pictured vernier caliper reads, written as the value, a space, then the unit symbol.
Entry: 11.8 mm
